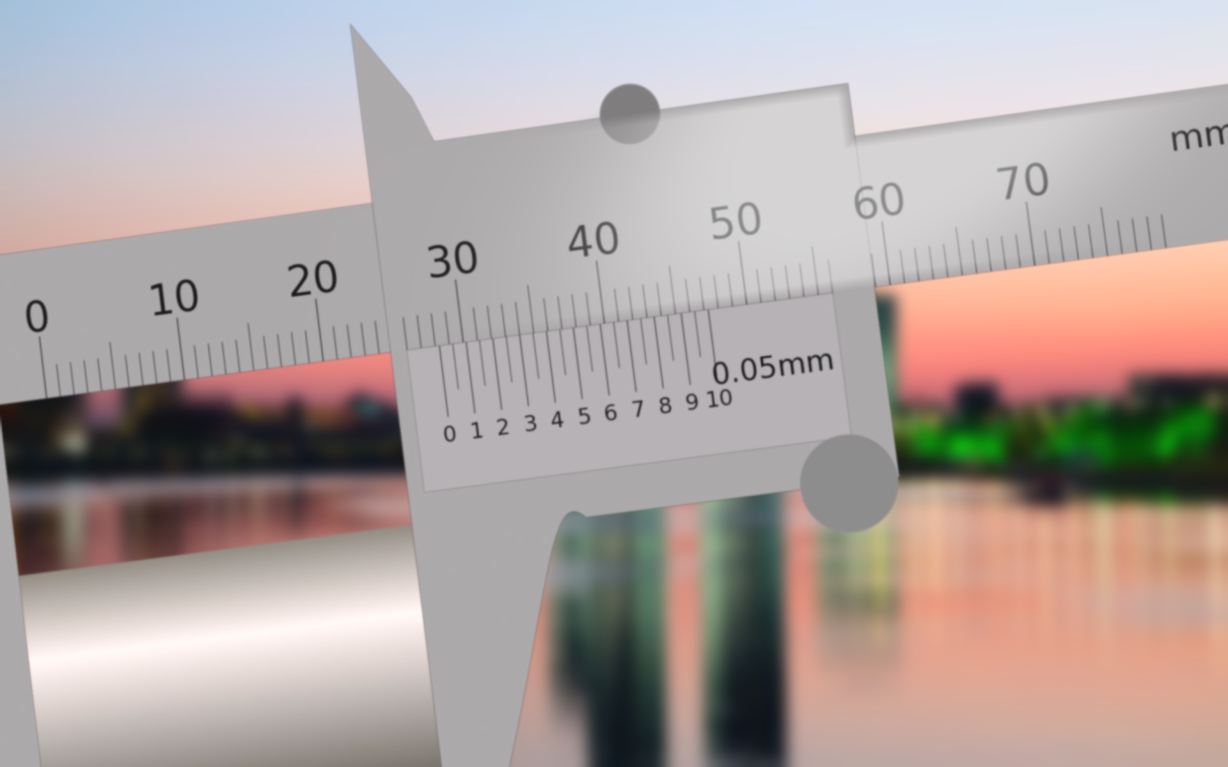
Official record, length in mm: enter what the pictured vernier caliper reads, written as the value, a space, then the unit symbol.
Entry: 28.3 mm
